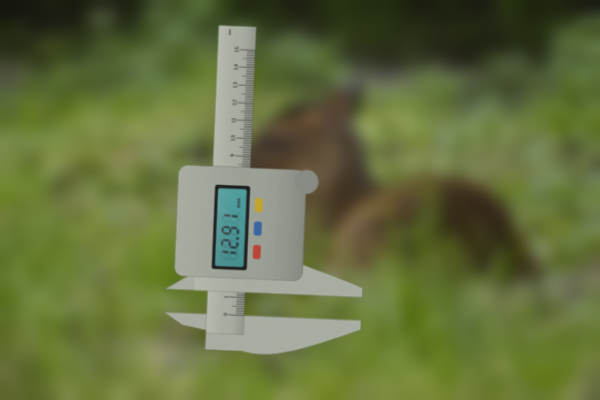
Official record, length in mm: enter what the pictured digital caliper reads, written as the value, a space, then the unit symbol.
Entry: 12.91 mm
